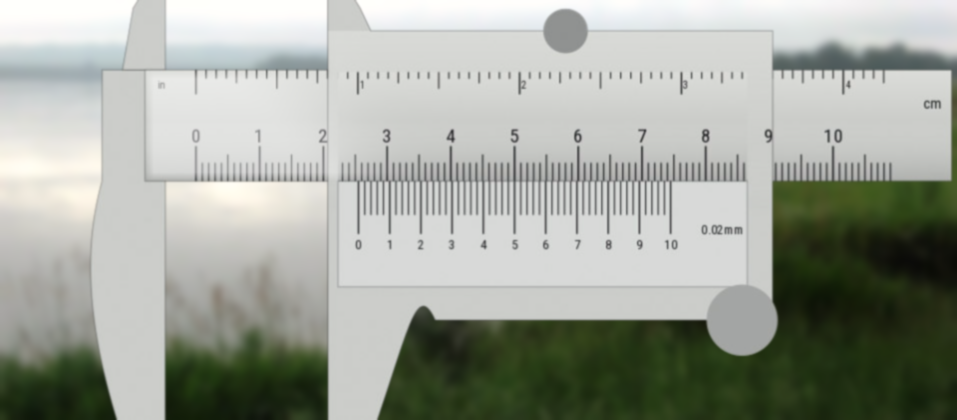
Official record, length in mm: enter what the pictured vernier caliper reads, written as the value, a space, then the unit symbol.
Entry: 25.5 mm
